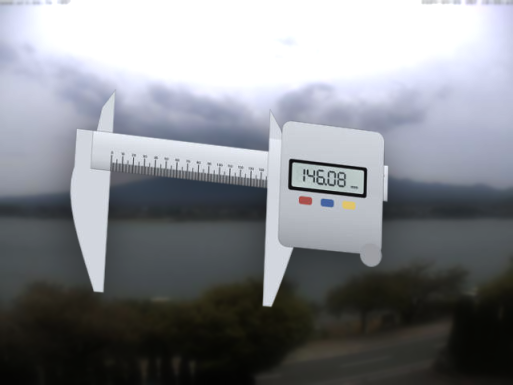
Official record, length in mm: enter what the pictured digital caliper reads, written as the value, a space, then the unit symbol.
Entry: 146.08 mm
